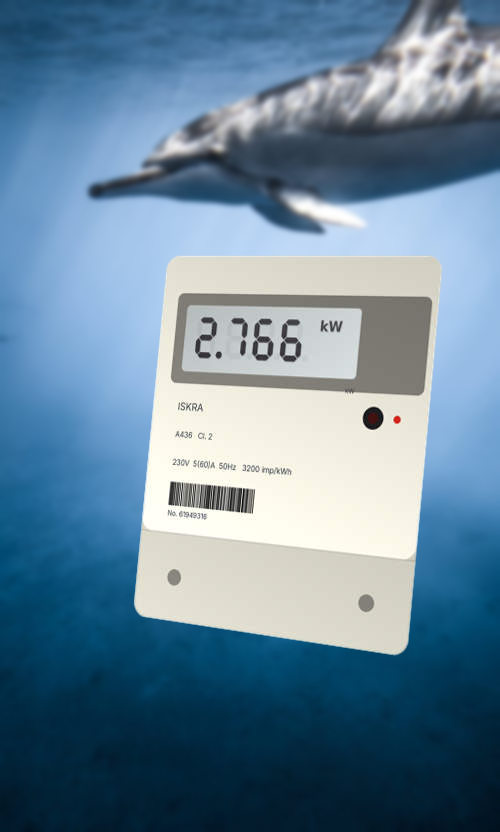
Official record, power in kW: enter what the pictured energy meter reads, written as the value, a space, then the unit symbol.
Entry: 2.766 kW
